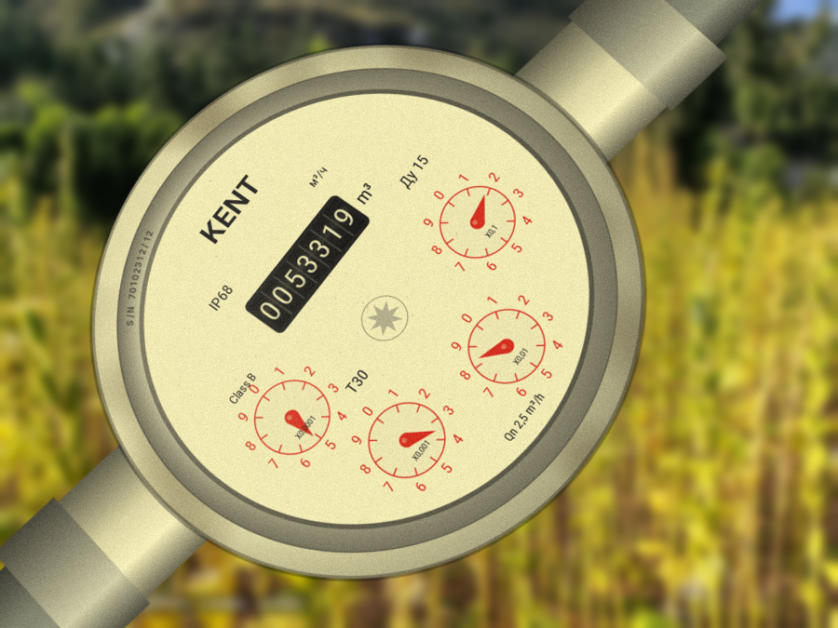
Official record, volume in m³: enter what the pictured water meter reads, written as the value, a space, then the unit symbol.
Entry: 53319.1835 m³
